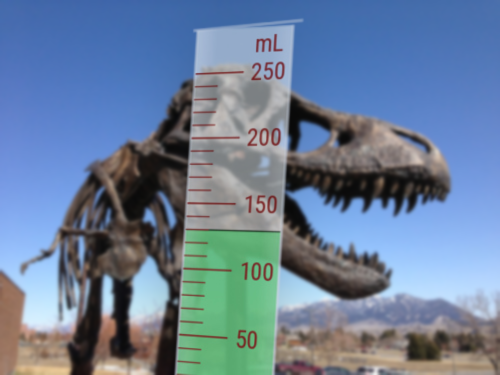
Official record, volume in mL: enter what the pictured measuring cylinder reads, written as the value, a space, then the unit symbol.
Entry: 130 mL
